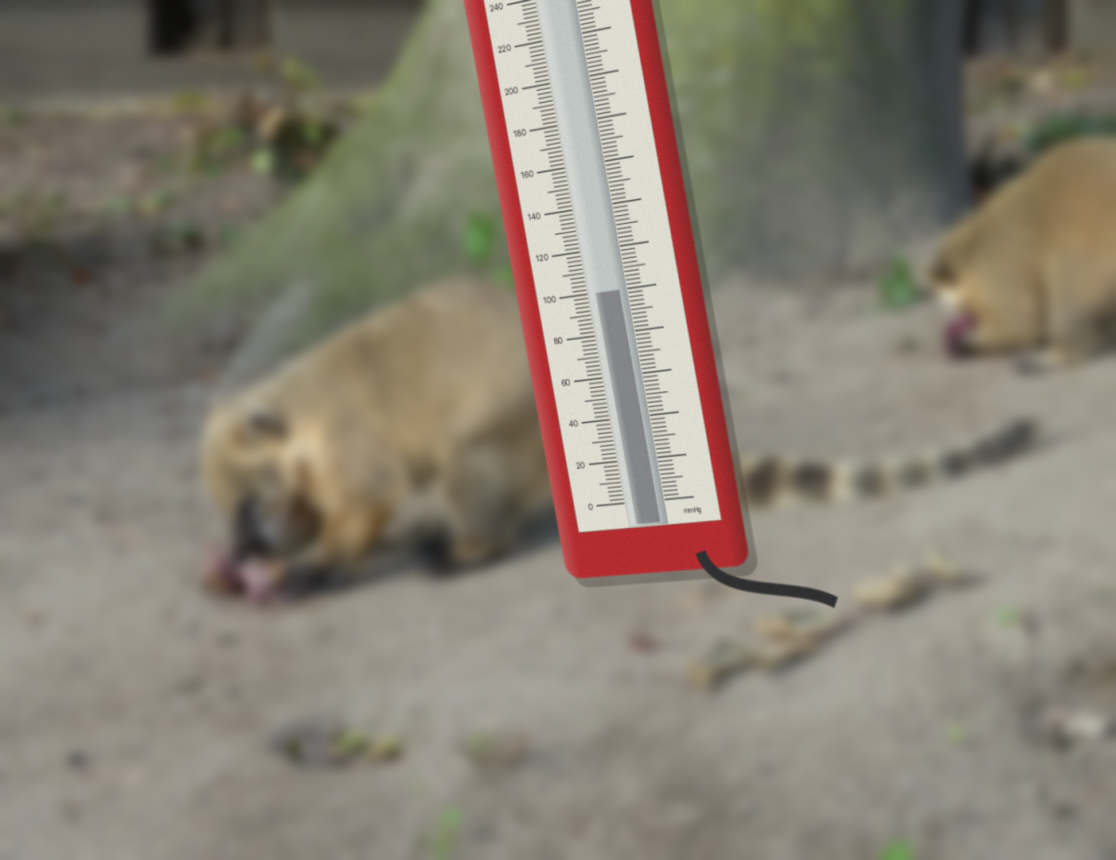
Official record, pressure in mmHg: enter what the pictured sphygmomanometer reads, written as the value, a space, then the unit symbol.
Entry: 100 mmHg
